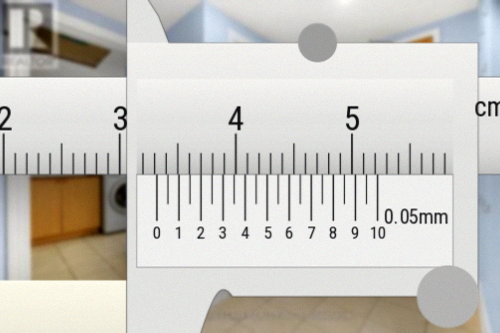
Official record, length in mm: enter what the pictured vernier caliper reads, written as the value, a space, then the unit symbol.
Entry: 33.2 mm
